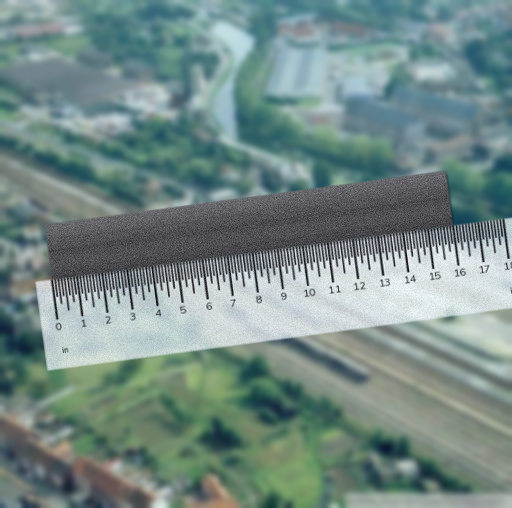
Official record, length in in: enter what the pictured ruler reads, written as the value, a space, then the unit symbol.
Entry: 16 in
